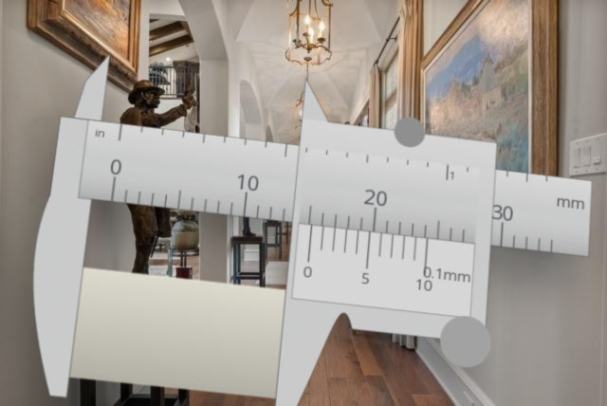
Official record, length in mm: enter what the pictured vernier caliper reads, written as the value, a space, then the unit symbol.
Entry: 15.2 mm
